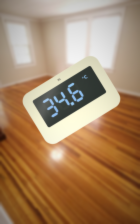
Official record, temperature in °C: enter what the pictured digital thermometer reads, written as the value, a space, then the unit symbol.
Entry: 34.6 °C
